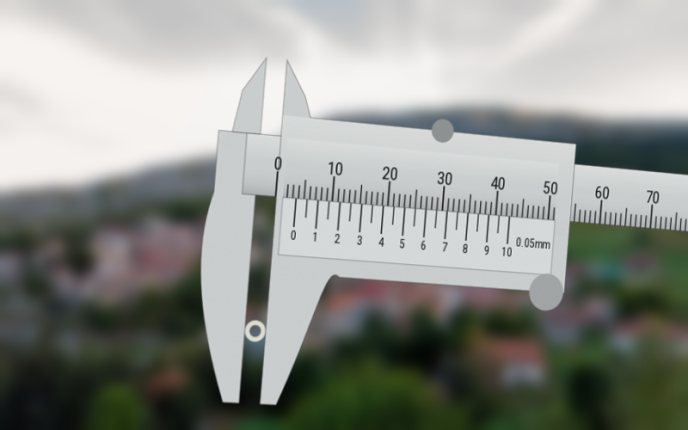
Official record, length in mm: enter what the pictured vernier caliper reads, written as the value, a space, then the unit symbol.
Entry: 3.6 mm
